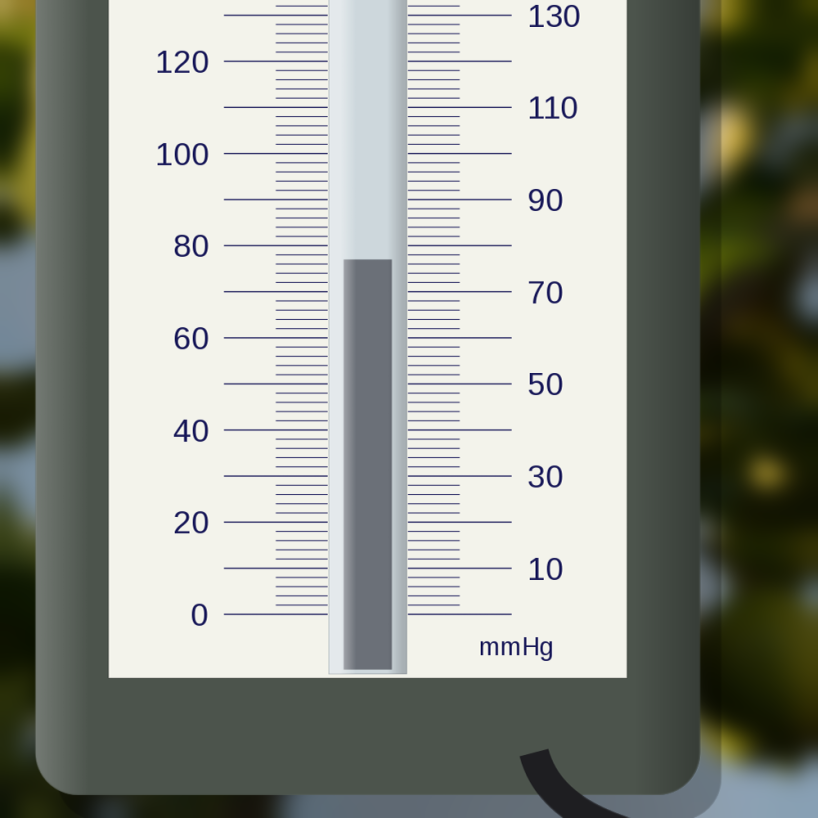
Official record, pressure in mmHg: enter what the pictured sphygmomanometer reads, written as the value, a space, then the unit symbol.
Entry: 77 mmHg
